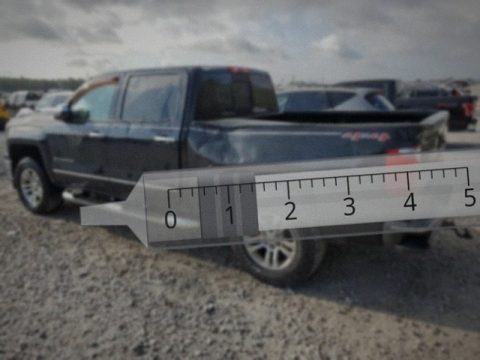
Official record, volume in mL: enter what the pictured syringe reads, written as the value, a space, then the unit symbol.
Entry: 0.5 mL
